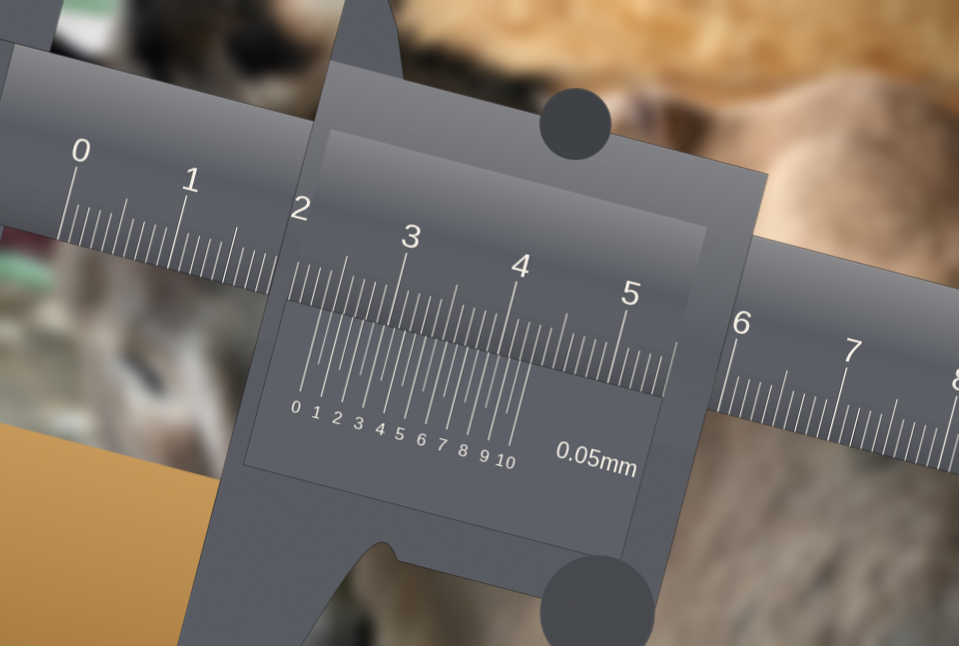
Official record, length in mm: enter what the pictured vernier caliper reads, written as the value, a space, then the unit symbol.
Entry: 24.0 mm
